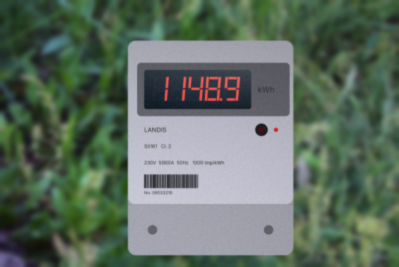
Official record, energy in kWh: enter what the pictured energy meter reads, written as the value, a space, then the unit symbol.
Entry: 1148.9 kWh
